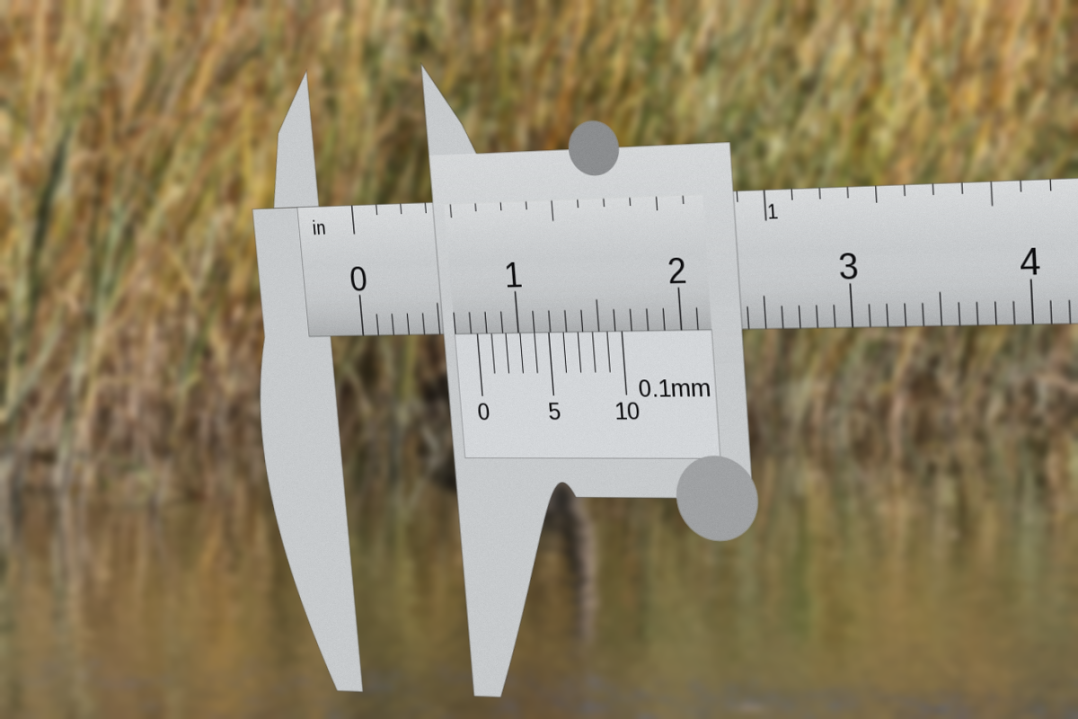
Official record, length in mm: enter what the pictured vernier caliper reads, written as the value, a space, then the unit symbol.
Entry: 7.4 mm
